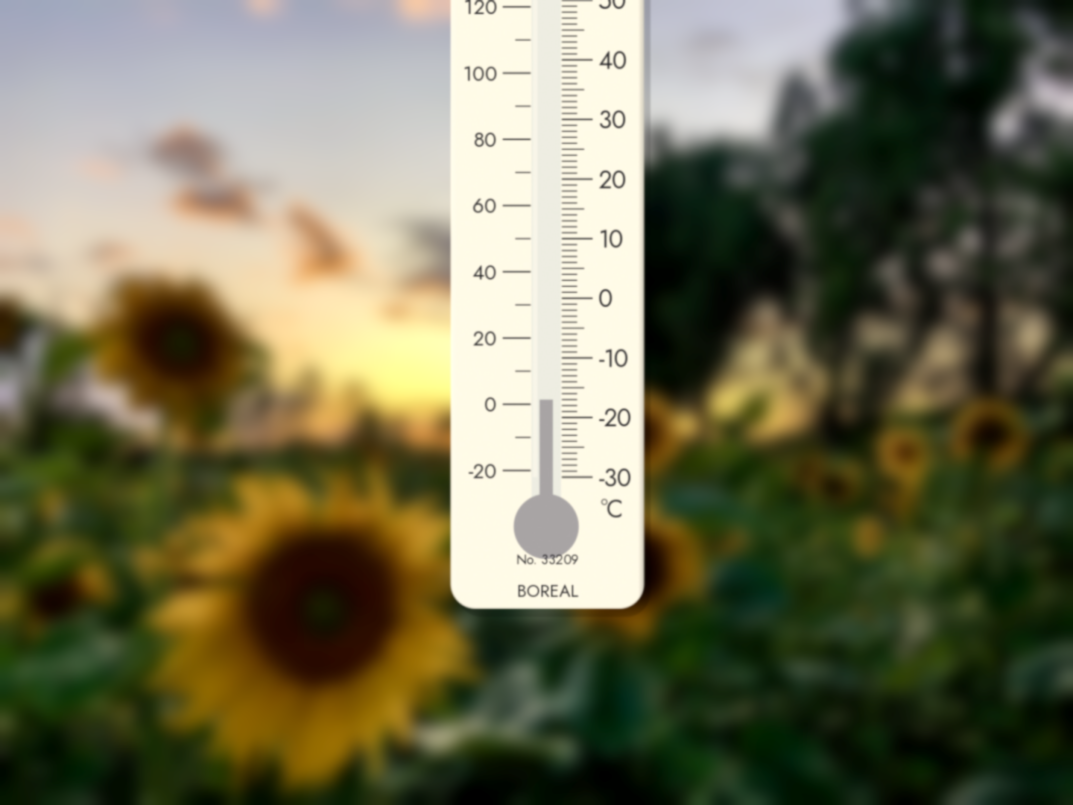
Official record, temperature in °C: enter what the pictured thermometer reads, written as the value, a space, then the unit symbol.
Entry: -17 °C
